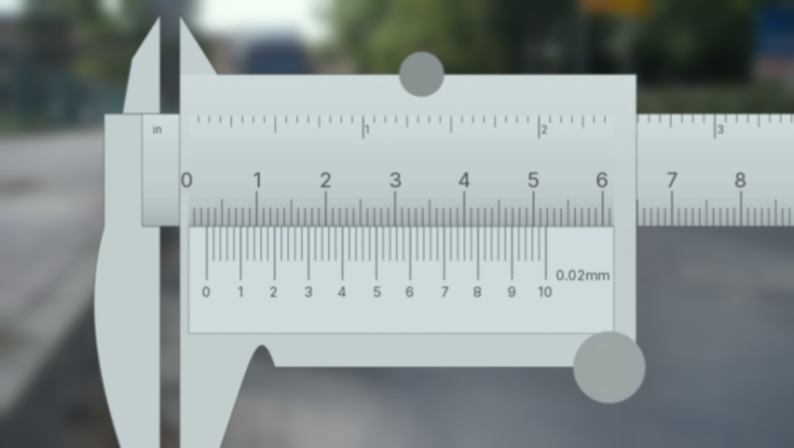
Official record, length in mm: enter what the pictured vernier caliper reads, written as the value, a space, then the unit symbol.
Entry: 2.8 mm
